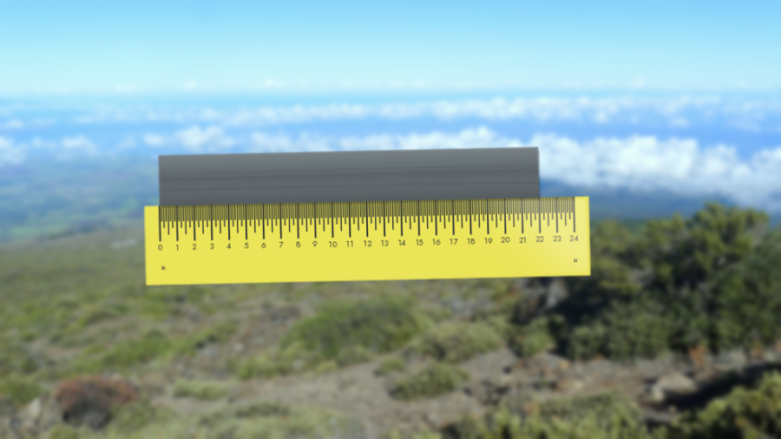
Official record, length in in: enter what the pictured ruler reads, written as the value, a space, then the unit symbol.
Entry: 22 in
